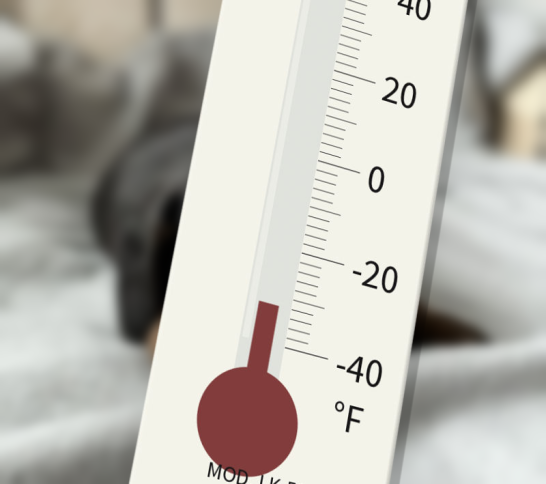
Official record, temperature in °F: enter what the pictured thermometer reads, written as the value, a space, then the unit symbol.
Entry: -32 °F
